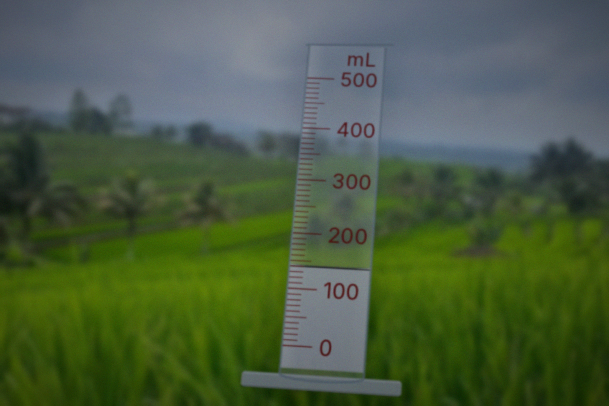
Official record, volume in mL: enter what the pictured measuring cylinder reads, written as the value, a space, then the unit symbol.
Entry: 140 mL
